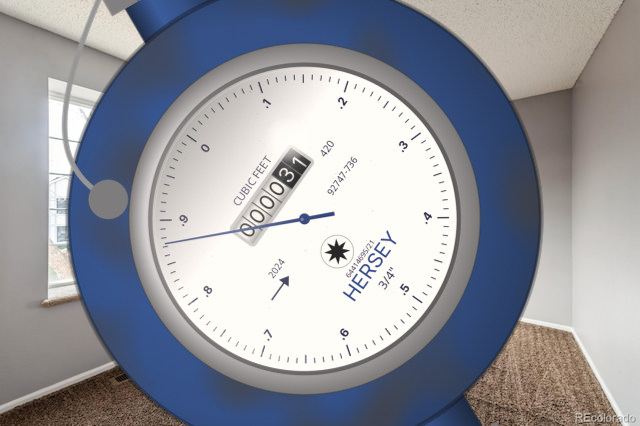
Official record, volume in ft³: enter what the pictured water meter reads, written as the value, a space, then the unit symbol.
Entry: 30.87 ft³
